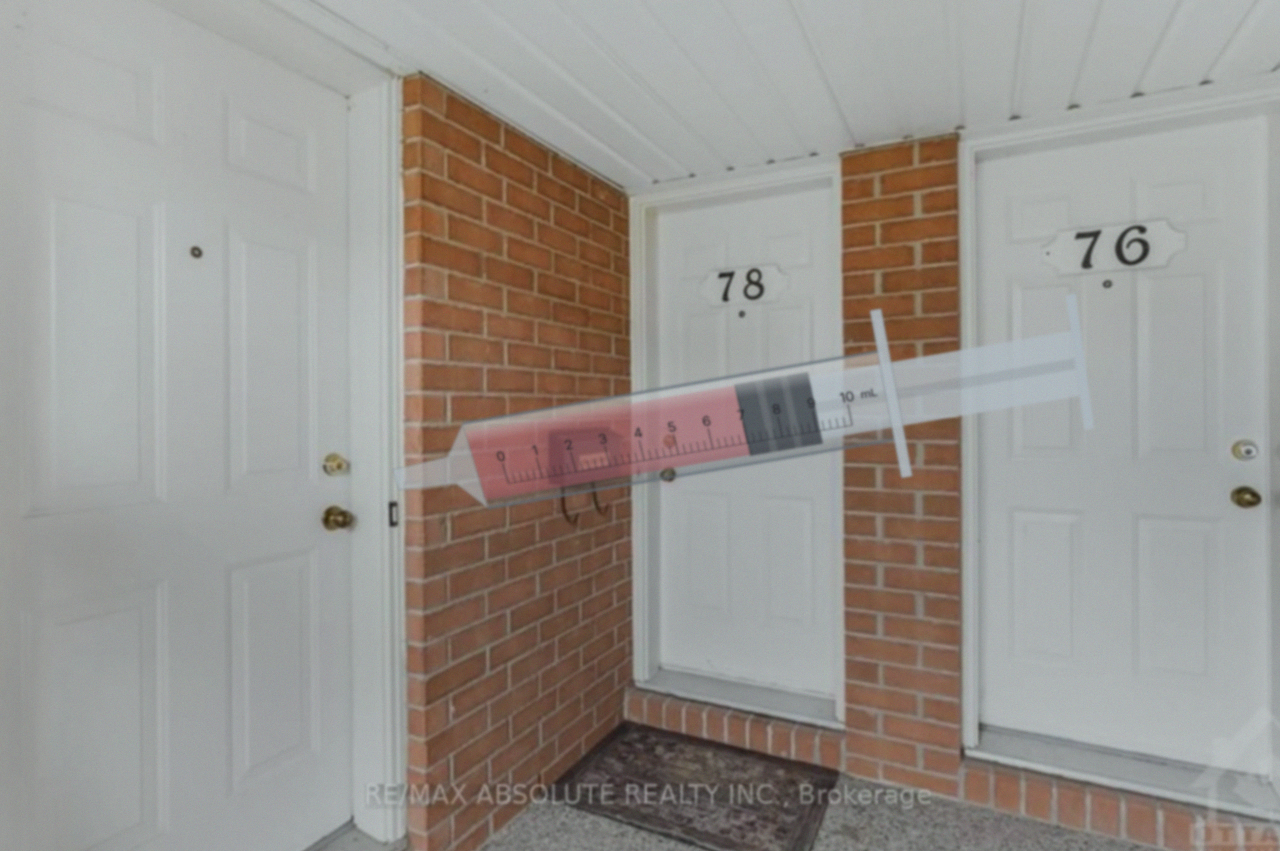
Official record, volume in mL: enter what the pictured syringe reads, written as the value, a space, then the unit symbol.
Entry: 7 mL
